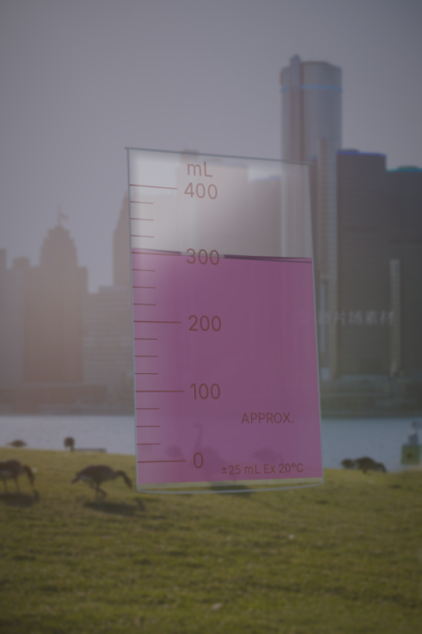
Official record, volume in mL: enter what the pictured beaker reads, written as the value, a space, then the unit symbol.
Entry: 300 mL
